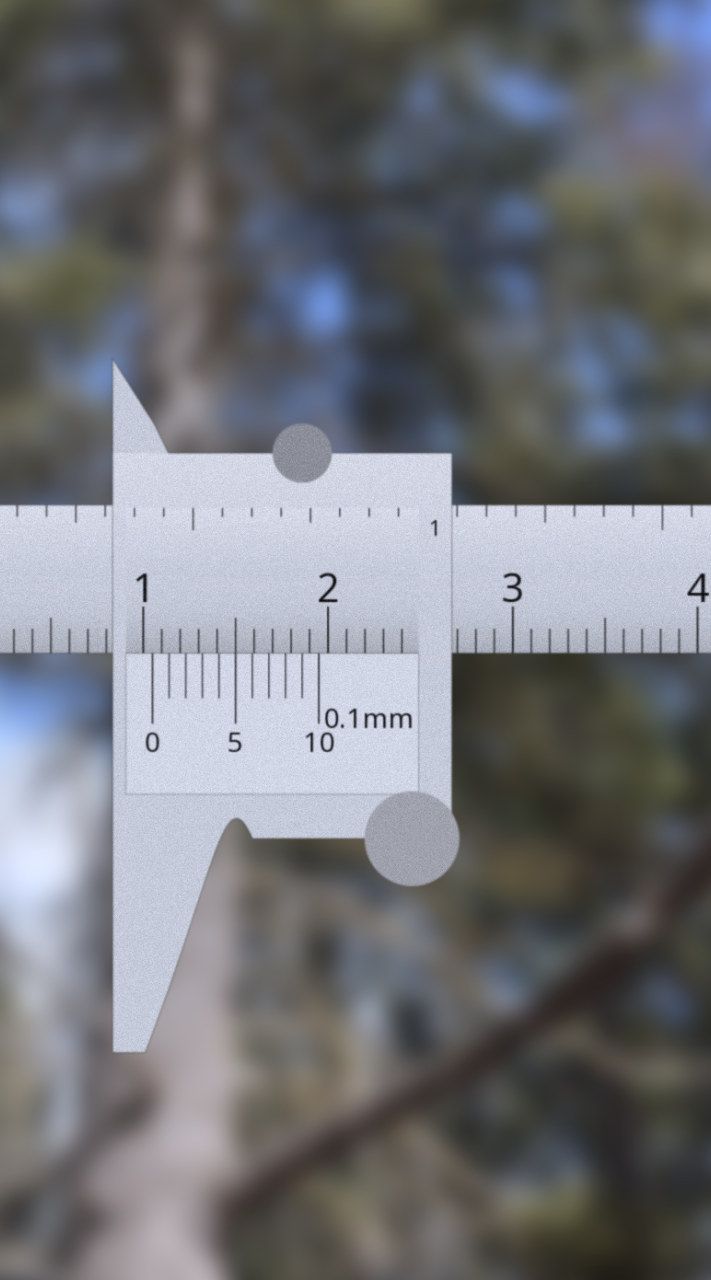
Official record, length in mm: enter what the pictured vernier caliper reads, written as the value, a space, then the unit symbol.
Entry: 10.5 mm
